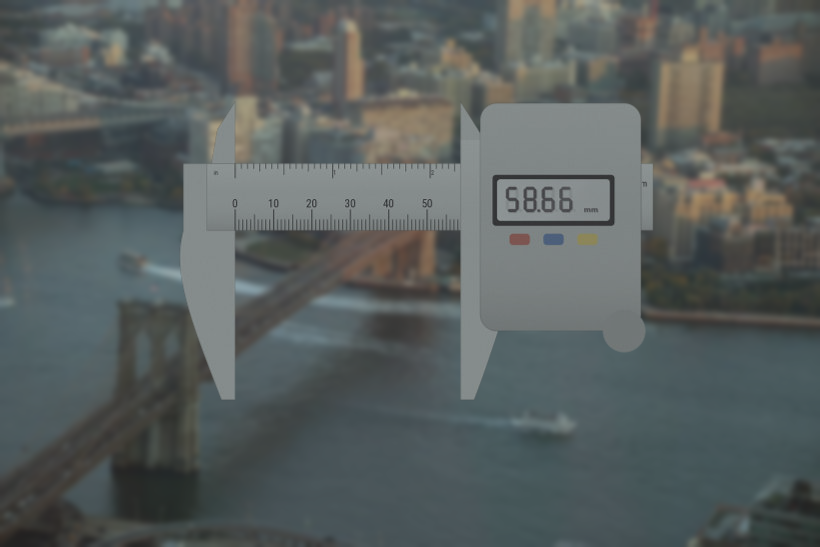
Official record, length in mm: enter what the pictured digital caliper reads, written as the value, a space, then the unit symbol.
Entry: 58.66 mm
